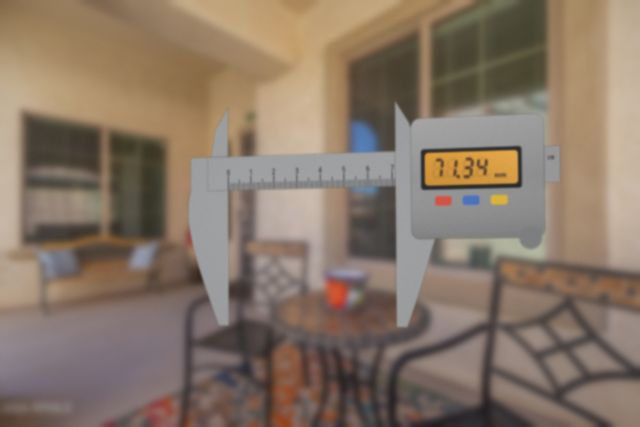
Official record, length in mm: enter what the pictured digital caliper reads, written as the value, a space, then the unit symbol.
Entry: 71.34 mm
